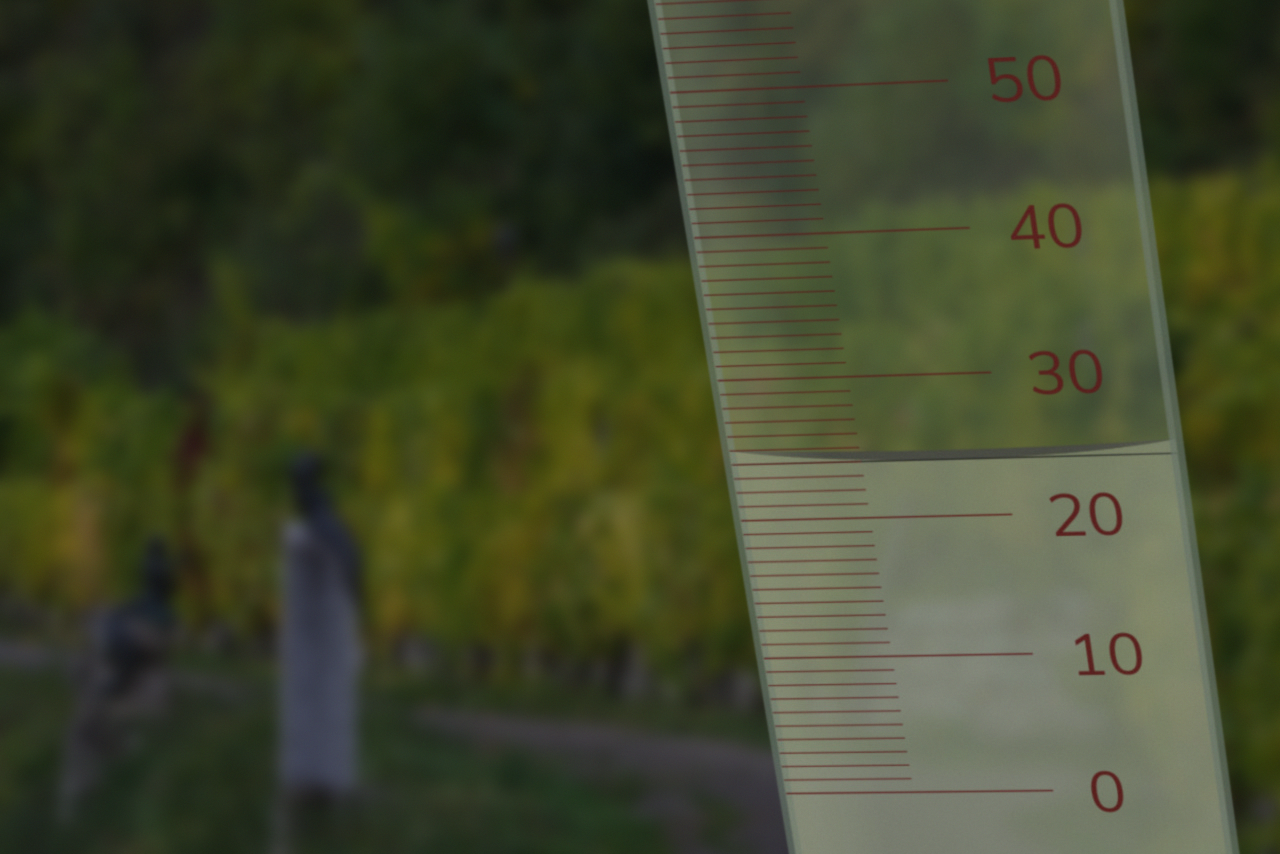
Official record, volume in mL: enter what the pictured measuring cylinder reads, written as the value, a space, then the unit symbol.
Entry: 24 mL
